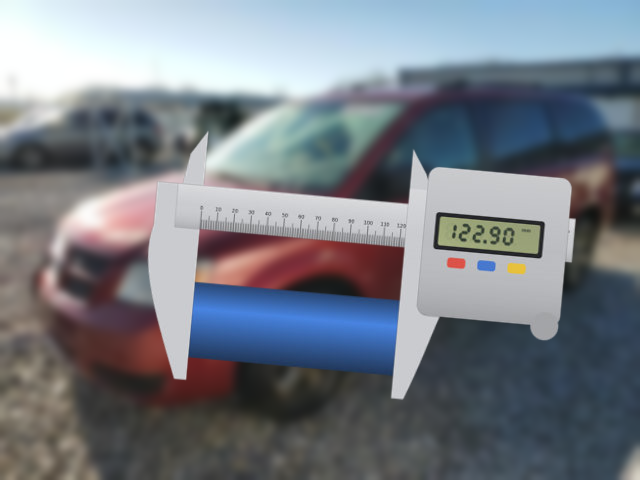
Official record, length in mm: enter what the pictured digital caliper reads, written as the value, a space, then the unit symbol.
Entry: 122.90 mm
